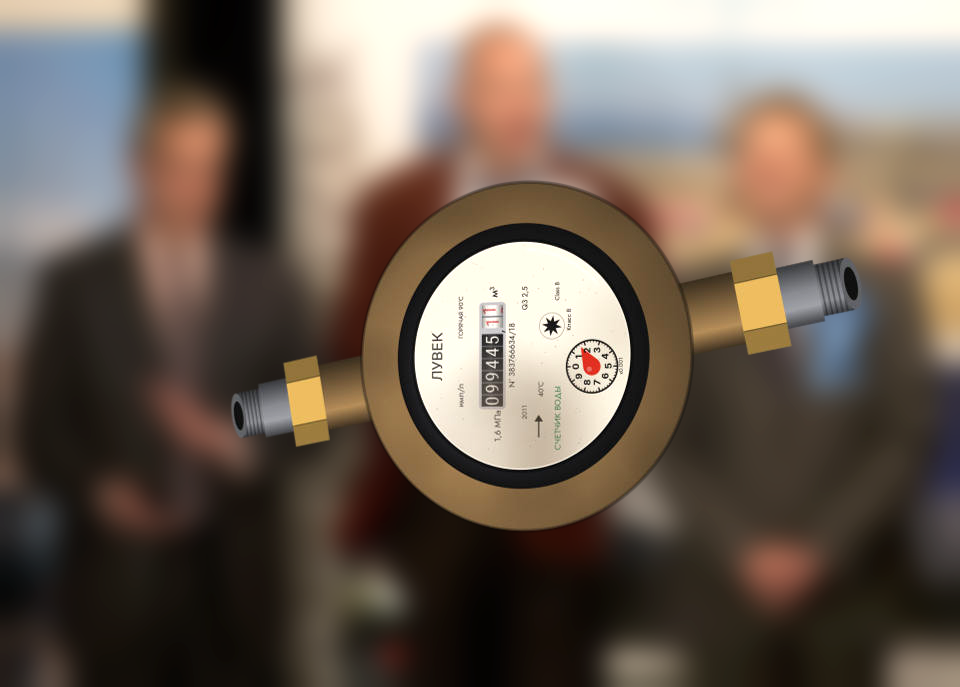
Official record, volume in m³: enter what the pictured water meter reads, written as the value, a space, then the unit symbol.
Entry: 99445.111 m³
